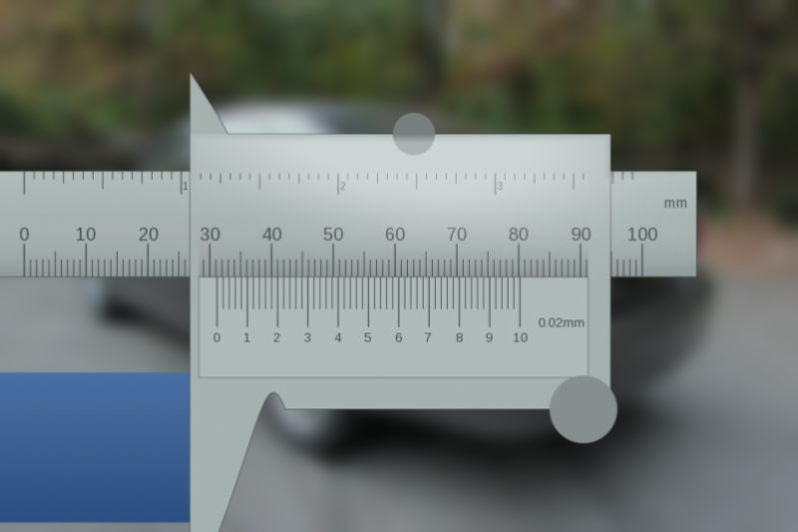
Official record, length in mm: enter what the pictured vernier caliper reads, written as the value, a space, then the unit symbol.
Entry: 31.2 mm
